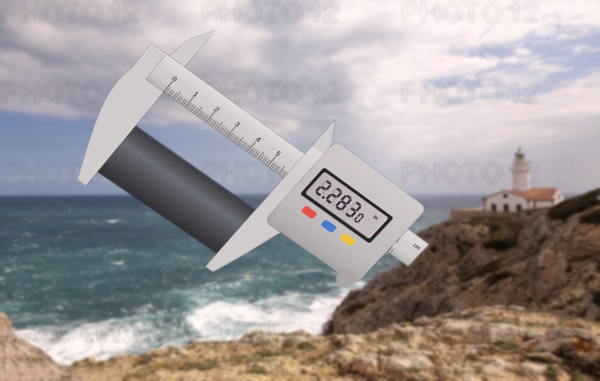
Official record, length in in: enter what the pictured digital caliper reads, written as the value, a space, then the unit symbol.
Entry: 2.2830 in
